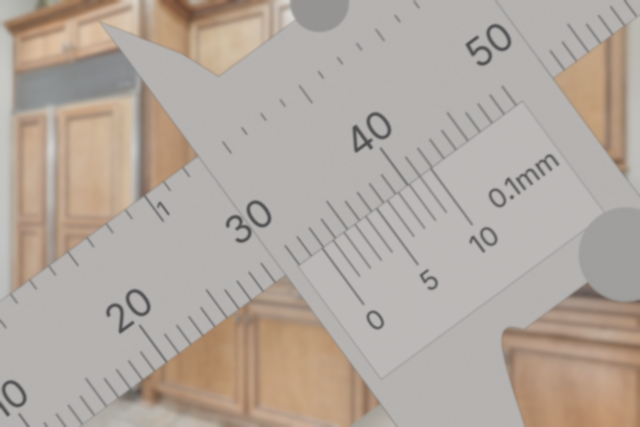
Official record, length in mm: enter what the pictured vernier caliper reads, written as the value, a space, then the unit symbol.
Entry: 32.9 mm
